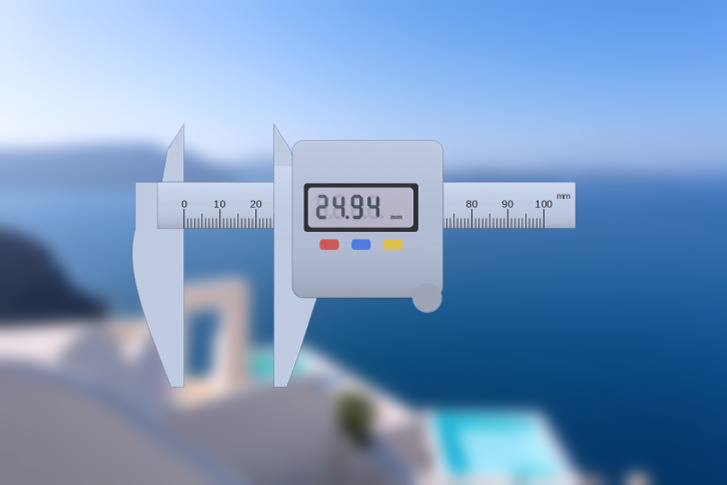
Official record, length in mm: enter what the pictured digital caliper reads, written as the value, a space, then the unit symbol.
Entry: 24.94 mm
